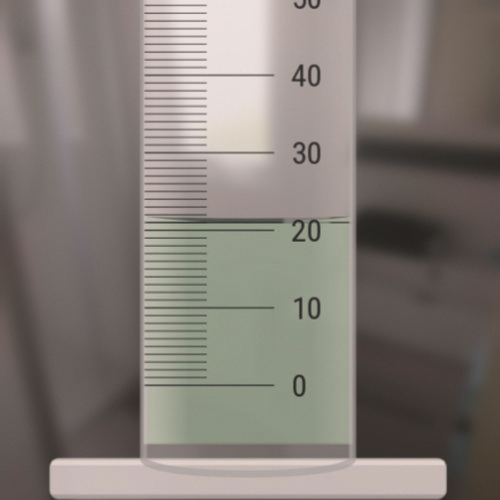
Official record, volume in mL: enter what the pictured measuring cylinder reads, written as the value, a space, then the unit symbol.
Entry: 21 mL
